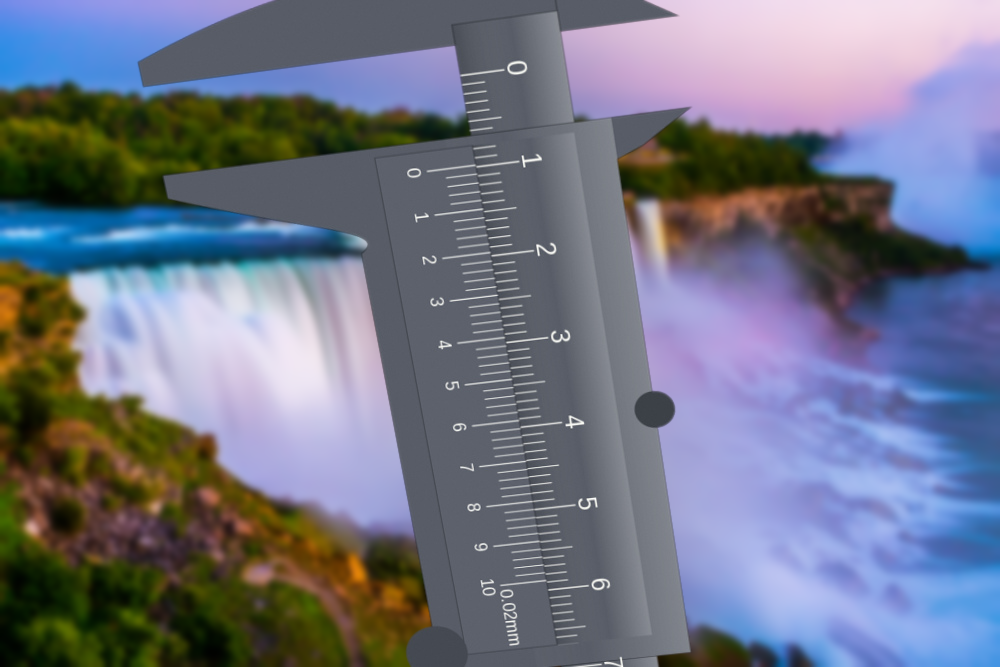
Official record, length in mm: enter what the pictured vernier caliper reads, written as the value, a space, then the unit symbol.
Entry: 9.8 mm
